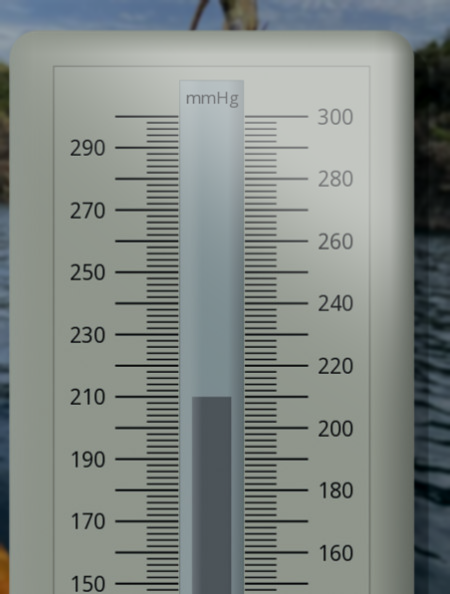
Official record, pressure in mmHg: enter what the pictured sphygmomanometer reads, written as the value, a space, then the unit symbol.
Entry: 210 mmHg
